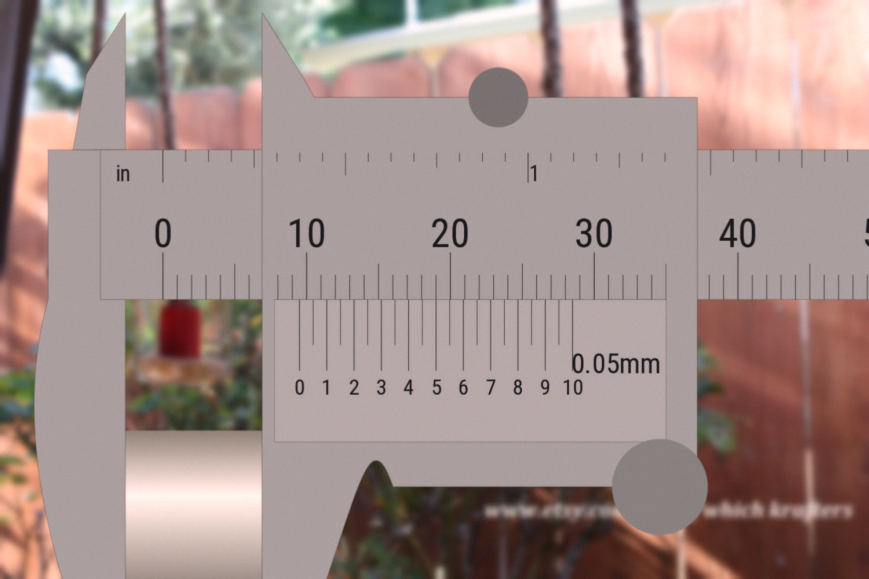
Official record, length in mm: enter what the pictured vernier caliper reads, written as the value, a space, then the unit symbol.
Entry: 9.5 mm
